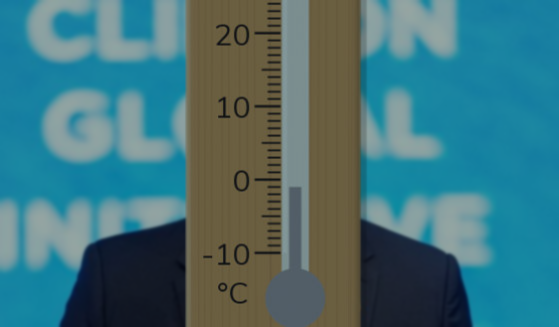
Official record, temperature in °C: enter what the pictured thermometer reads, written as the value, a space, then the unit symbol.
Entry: -1 °C
